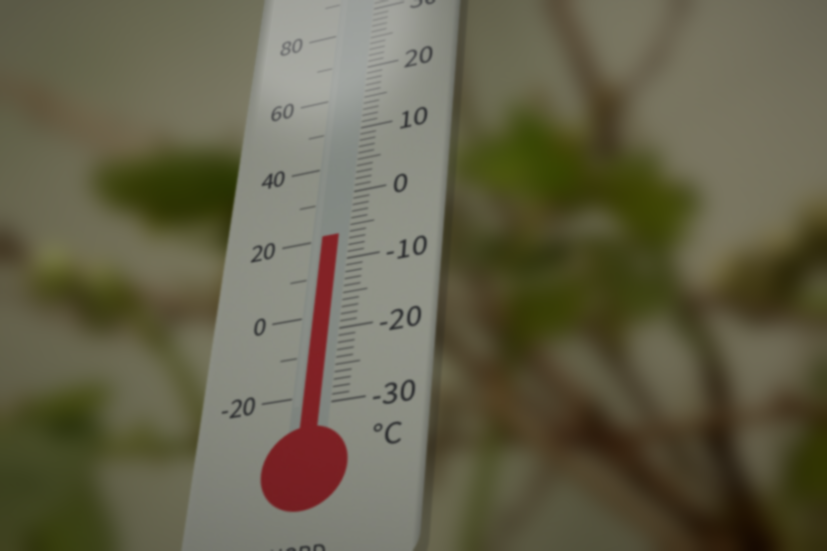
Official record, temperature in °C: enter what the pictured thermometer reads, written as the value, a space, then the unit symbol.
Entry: -6 °C
